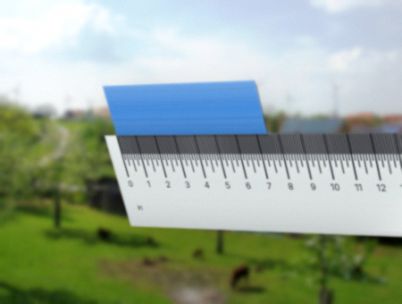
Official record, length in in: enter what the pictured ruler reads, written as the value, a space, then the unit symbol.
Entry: 7.5 in
